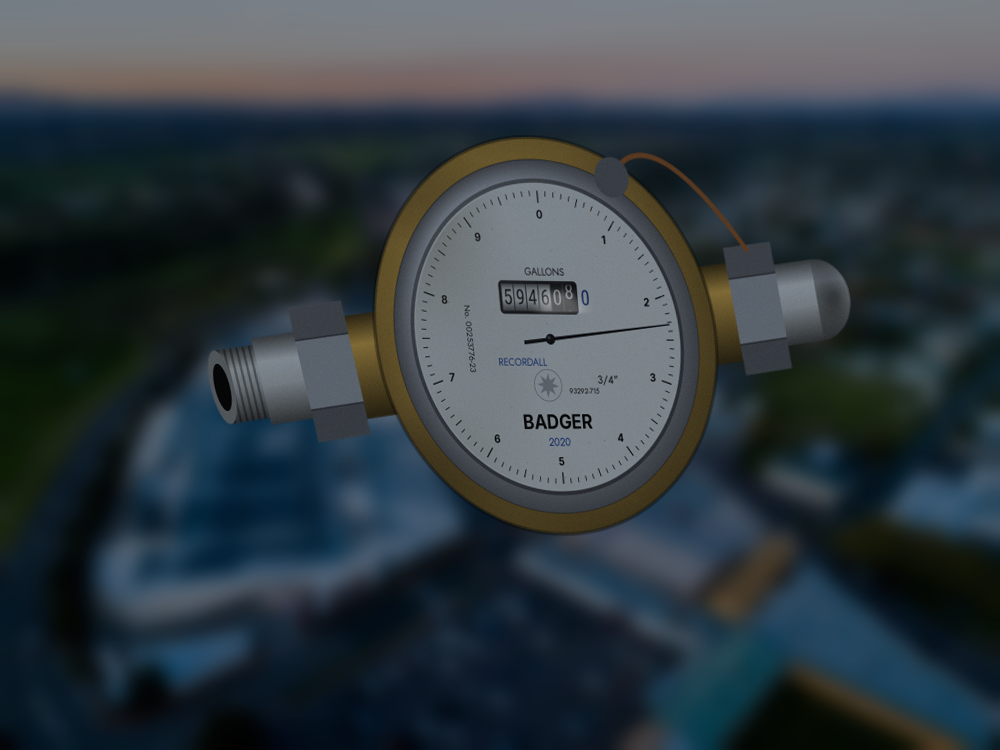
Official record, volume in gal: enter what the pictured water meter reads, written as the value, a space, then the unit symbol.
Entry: 5946082.3 gal
